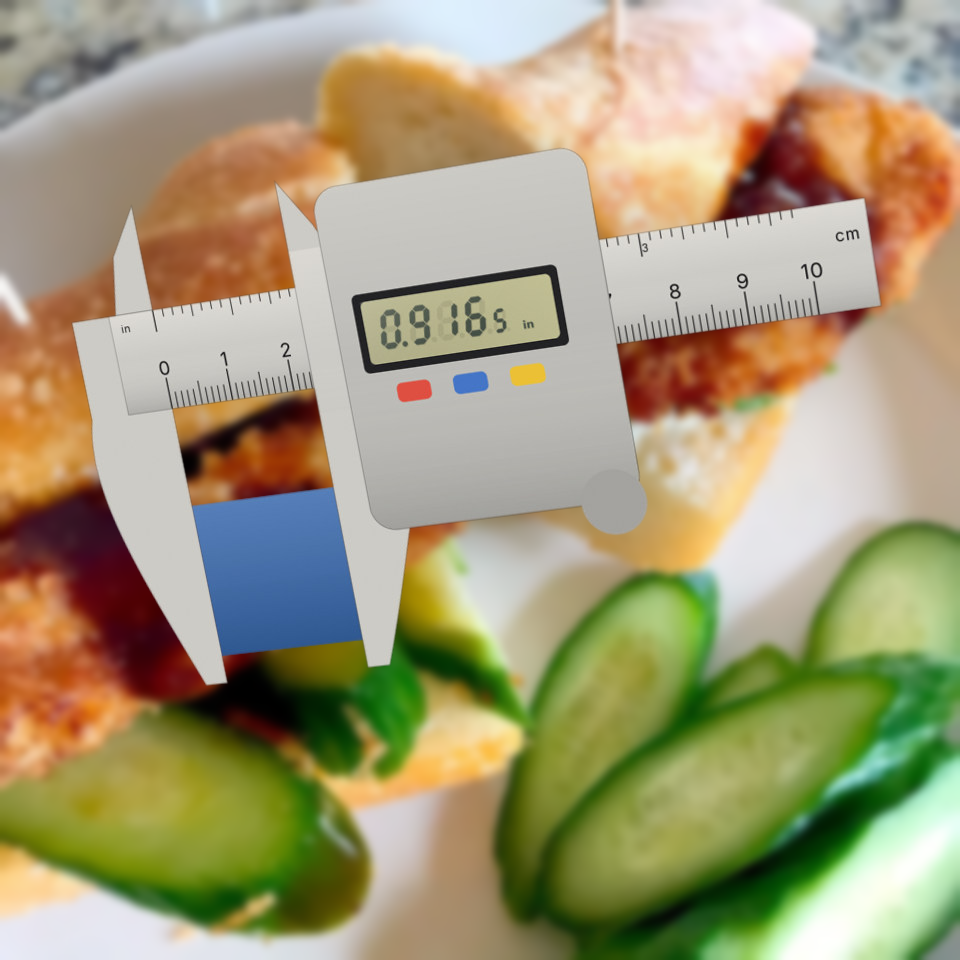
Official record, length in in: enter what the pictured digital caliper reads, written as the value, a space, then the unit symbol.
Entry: 0.9165 in
